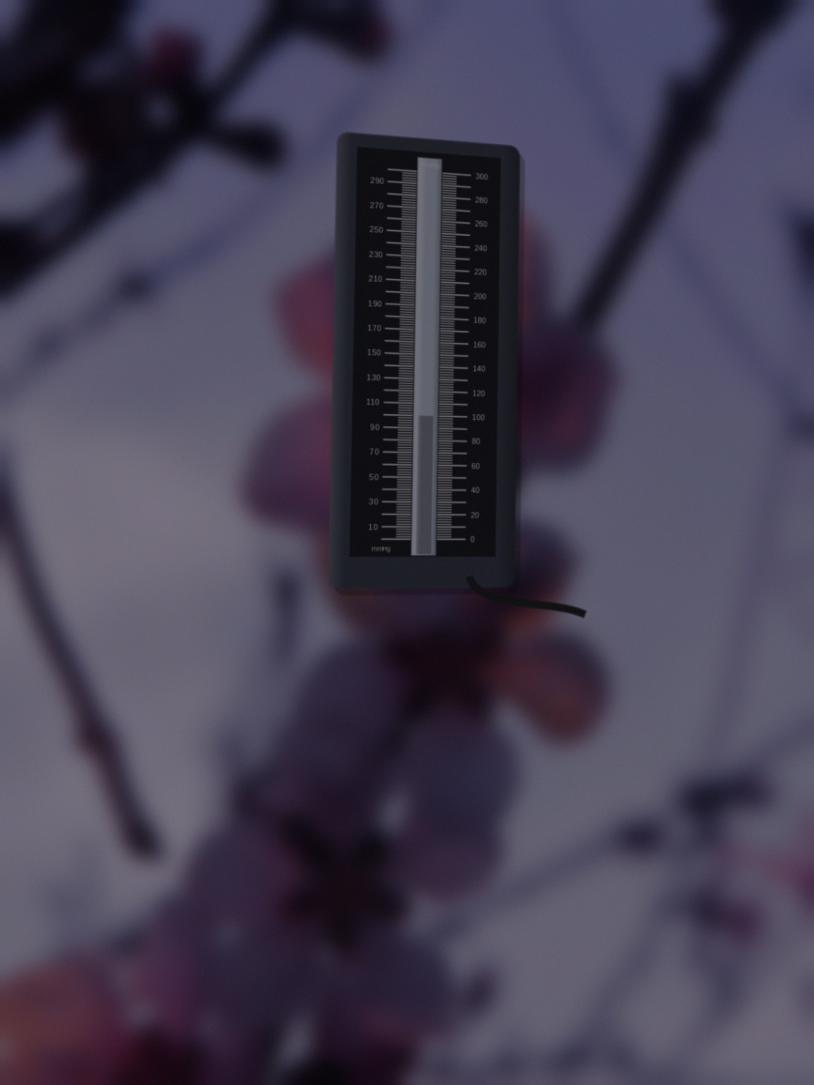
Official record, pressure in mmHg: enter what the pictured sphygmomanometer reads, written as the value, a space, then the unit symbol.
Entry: 100 mmHg
